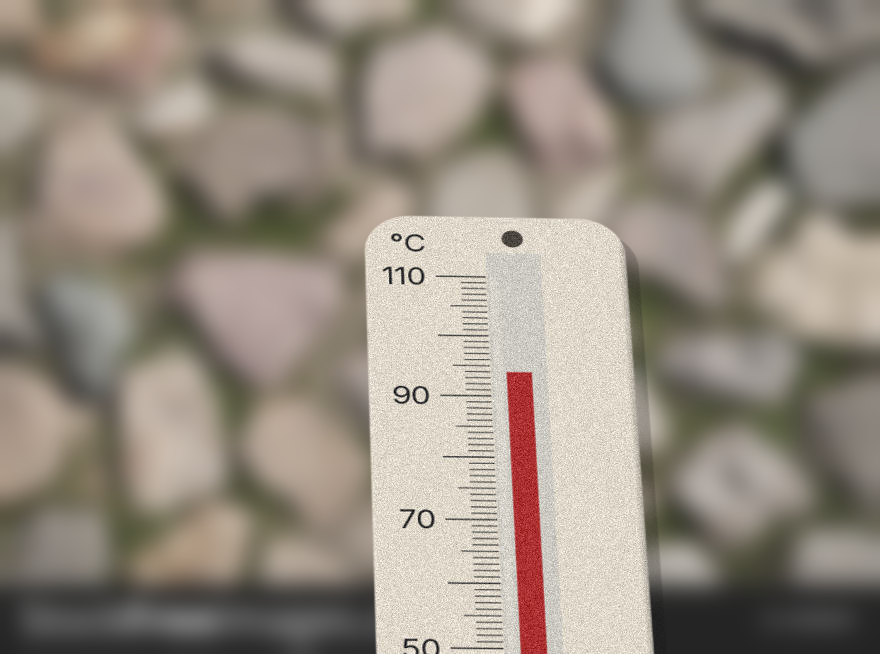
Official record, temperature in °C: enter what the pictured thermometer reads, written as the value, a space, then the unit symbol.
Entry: 94 °C
